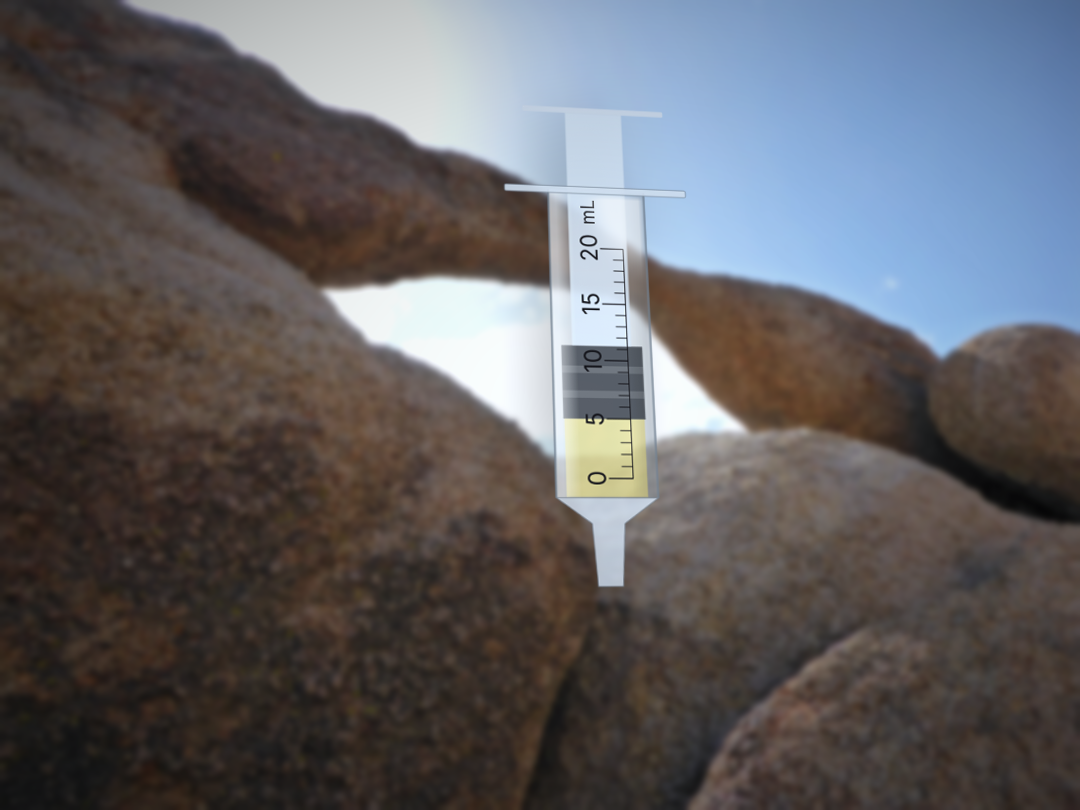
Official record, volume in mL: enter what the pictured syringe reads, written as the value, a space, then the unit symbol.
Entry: 5 mL
